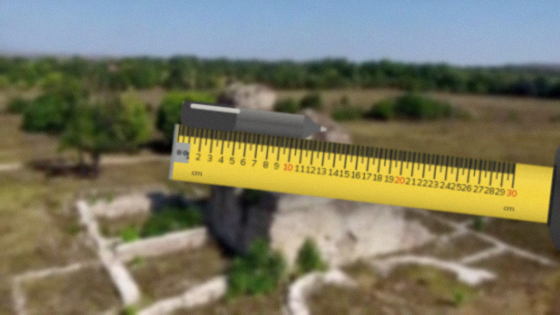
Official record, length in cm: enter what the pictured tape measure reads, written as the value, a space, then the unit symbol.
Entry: 13 cm
